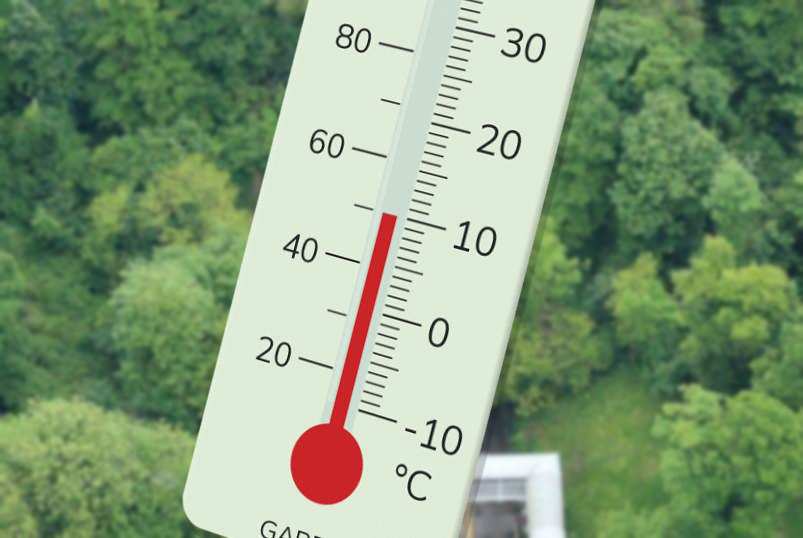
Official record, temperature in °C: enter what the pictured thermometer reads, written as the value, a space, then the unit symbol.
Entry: 10 °C
